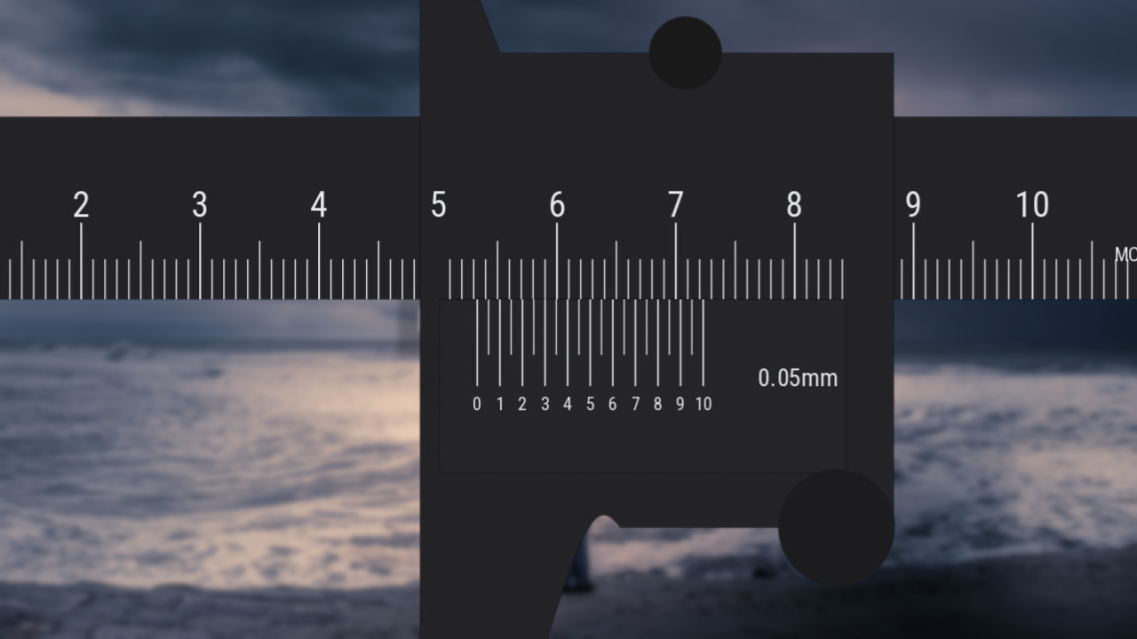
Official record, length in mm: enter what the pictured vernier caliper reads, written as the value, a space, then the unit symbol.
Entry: 53.3 mm
